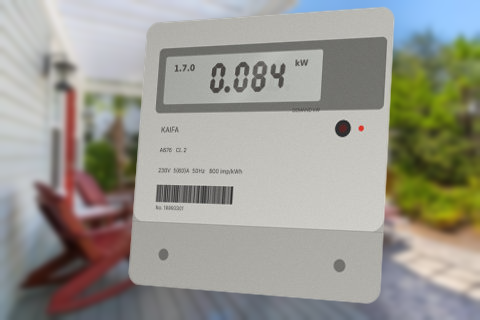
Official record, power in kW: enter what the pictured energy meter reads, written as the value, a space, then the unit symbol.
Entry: 0.084 kW
